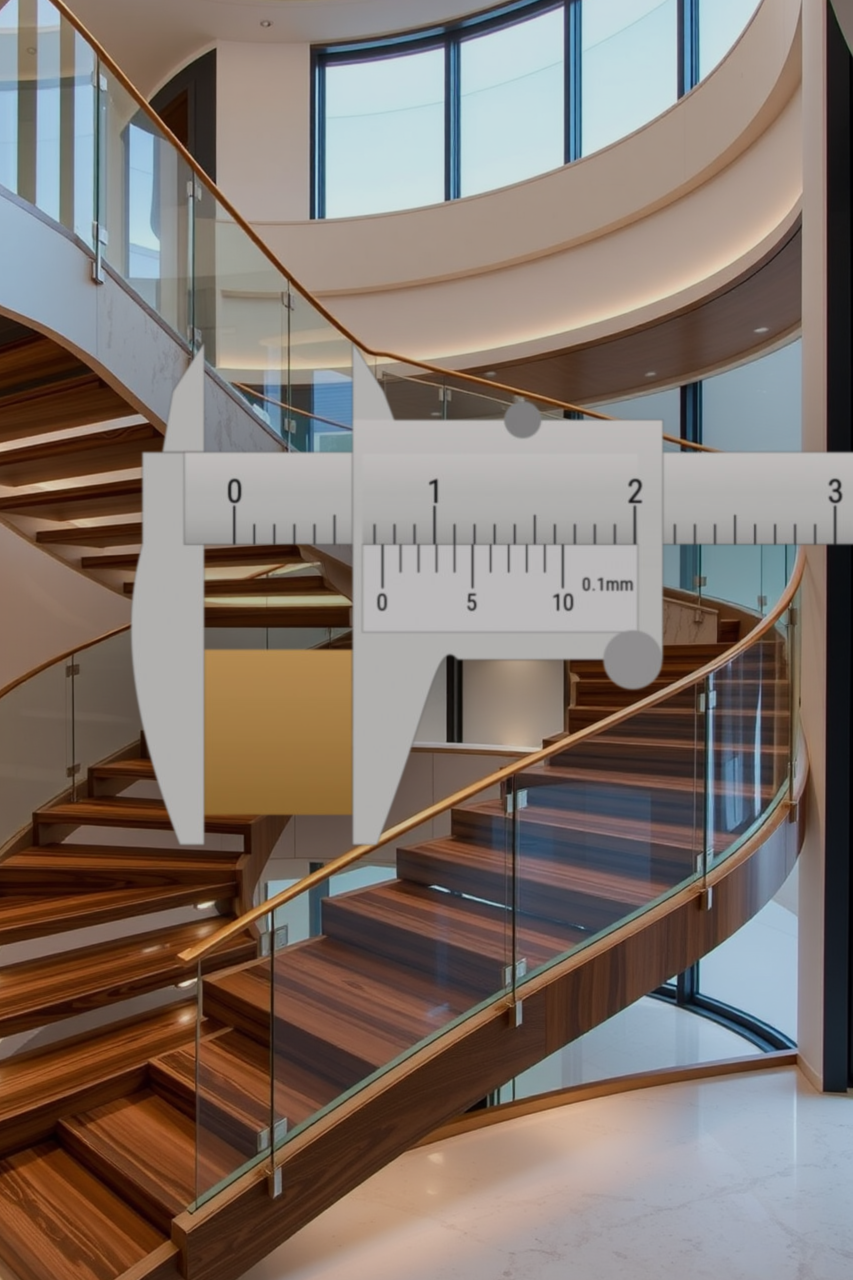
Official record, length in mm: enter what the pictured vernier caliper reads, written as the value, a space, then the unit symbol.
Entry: 7.4 mm
